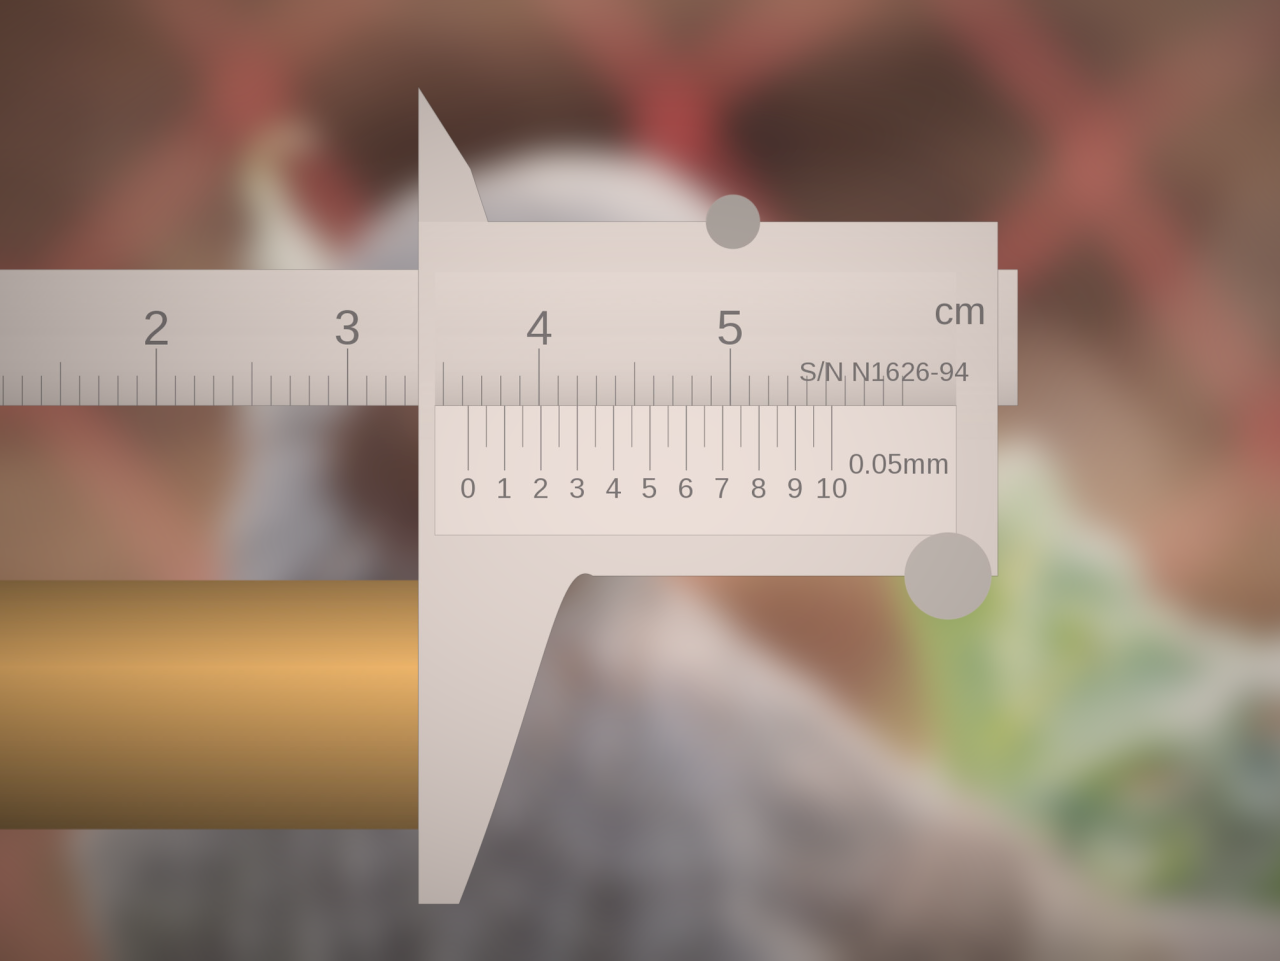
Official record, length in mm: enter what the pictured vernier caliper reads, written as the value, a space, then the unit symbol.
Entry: 36.3 mm
